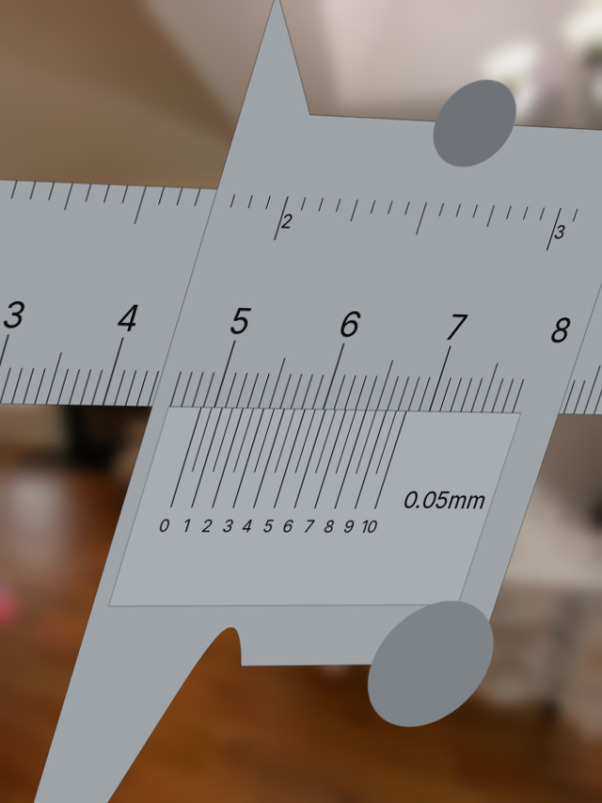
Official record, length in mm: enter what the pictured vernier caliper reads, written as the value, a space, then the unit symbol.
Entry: 48.8 mm
